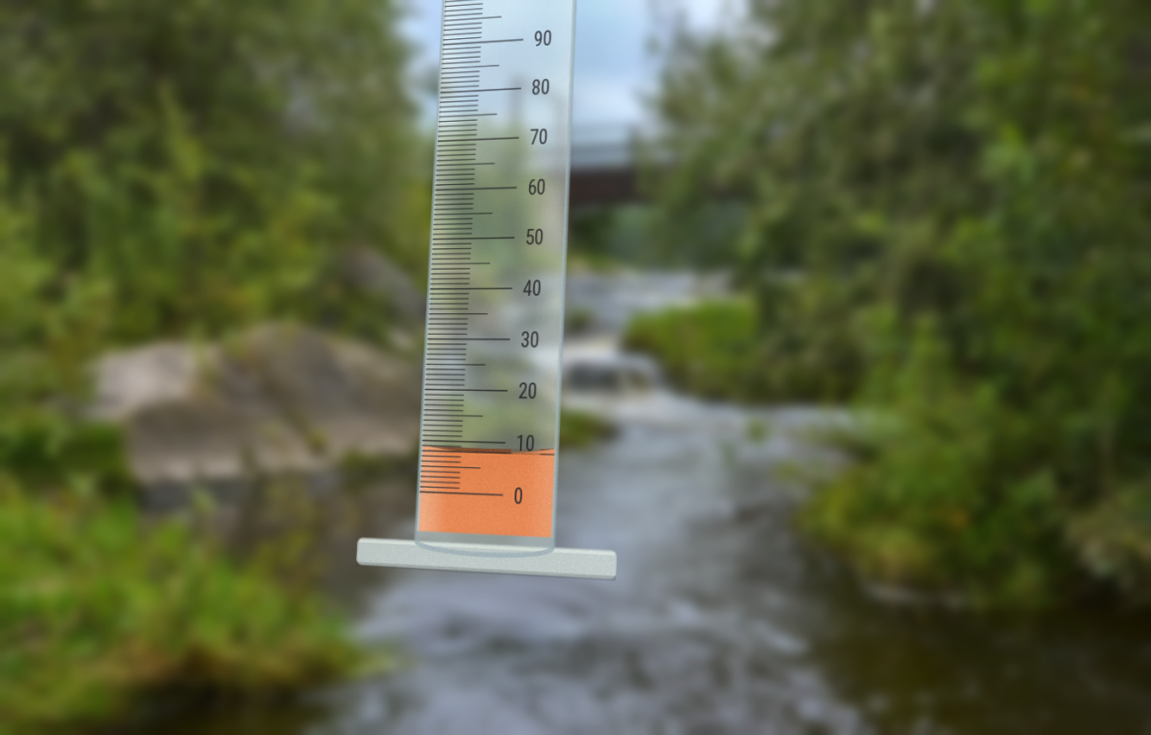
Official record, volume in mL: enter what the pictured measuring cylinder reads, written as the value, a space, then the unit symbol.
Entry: 8 mL
